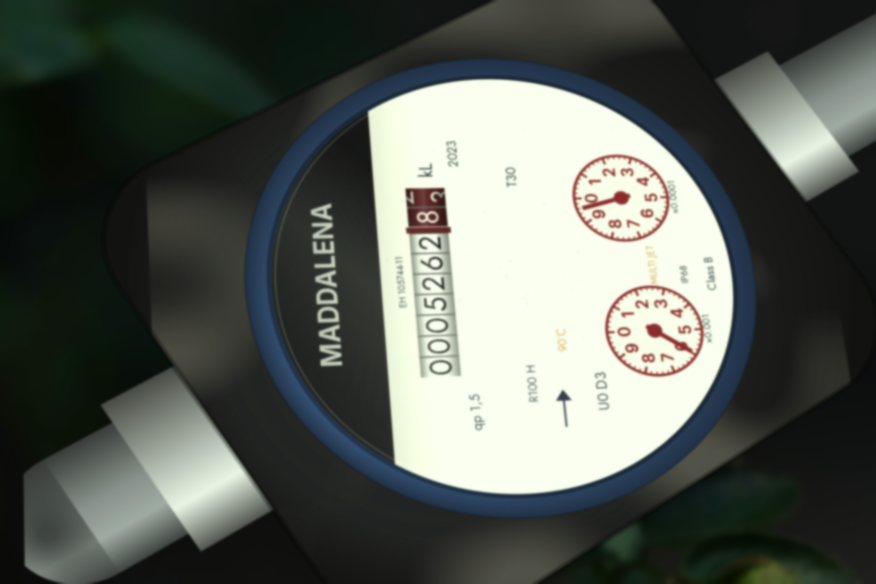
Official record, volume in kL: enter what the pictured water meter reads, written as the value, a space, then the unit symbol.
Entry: 5262.8259 kL
